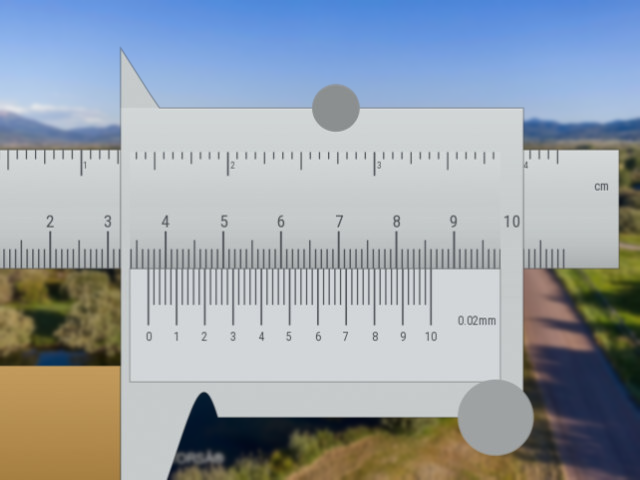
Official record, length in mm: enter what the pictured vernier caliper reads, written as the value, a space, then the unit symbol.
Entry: 37.0 mm
